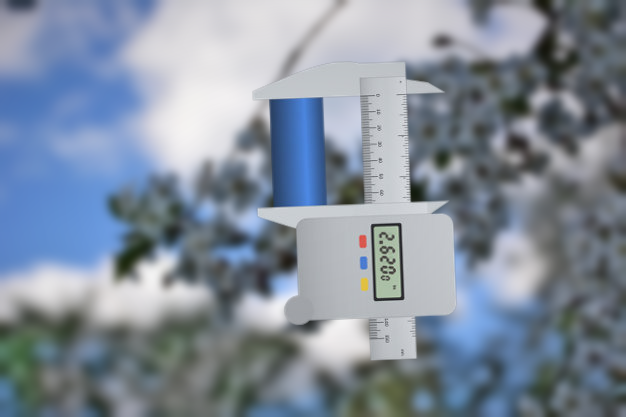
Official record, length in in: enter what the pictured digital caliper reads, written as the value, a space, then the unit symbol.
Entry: 2.6200 in
